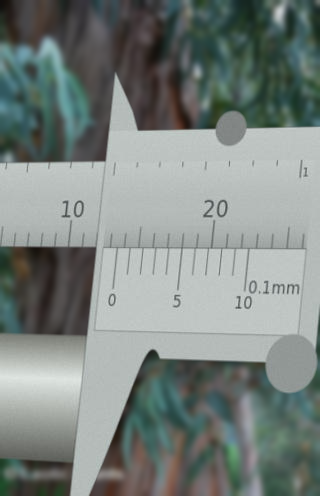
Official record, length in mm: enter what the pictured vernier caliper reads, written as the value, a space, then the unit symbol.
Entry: 13.5 mm
